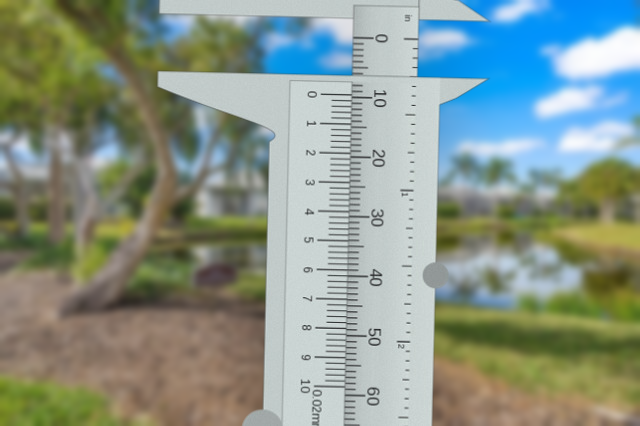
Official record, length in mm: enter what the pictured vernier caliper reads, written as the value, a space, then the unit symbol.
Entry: 9.6 mm
